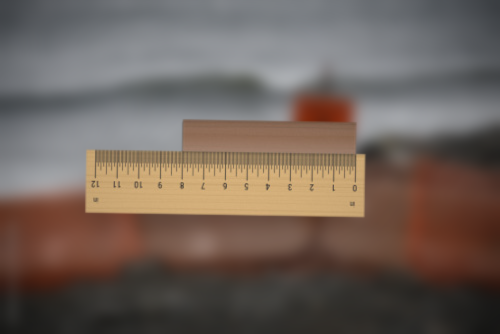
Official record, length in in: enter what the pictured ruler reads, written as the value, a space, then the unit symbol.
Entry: 8 in
